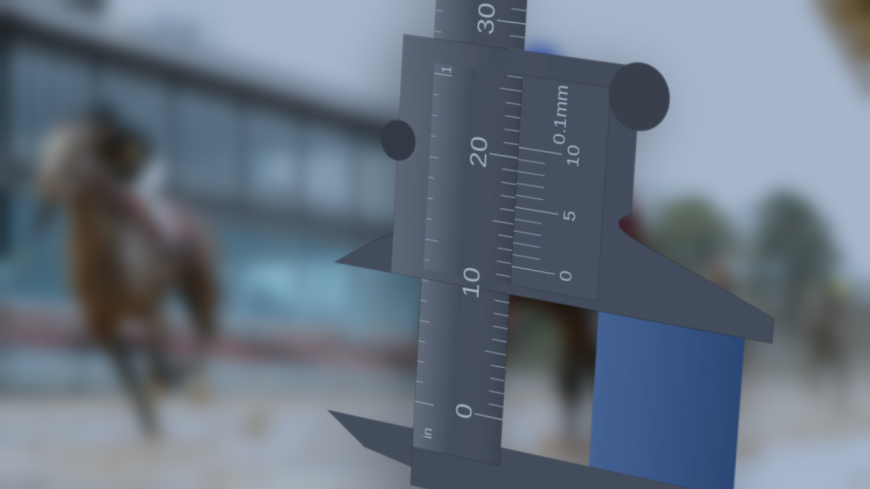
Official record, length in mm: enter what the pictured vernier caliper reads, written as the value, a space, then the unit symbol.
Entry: 11.8 mm
